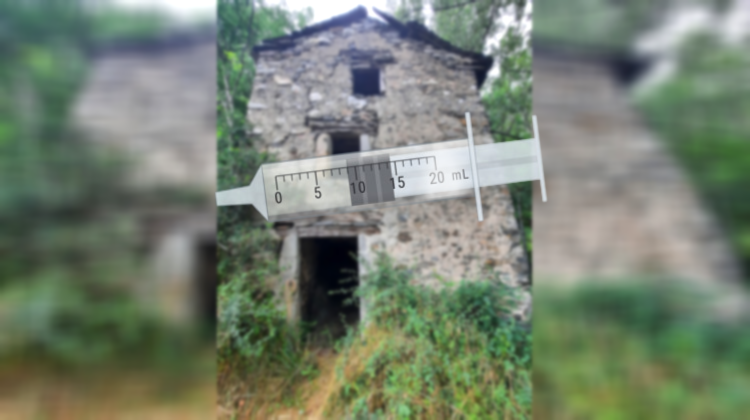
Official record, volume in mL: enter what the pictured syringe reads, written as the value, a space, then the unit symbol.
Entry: 9 mL
